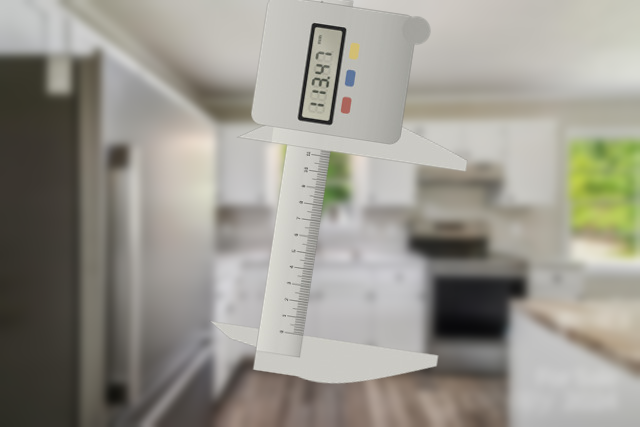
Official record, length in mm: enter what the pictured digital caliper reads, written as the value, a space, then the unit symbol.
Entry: 113.47 mm
